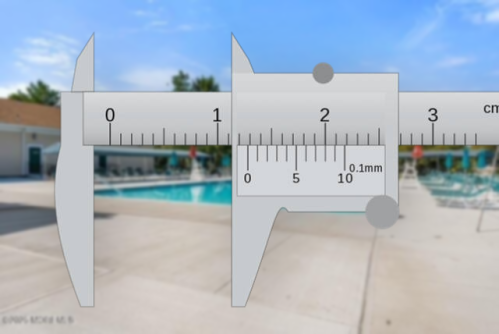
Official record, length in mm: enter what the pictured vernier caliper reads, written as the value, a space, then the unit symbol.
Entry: 12.8 mm
